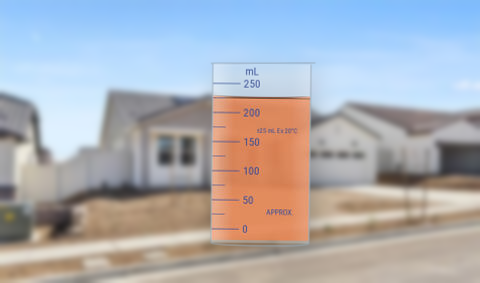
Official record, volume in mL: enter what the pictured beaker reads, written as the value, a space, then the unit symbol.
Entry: 225 mL
